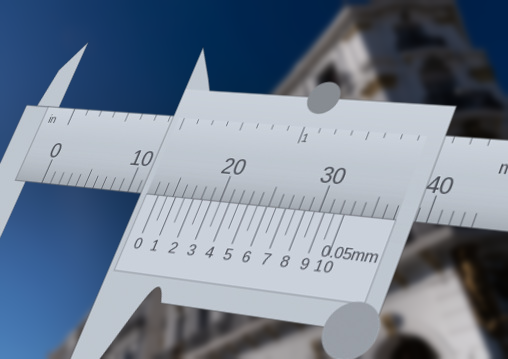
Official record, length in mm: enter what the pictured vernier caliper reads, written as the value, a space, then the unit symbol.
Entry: 13.4 mm
